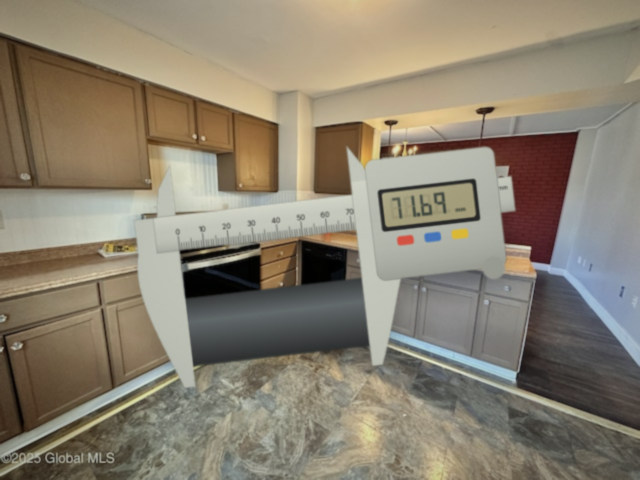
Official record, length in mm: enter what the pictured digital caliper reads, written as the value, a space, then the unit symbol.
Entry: 71.69 mm
